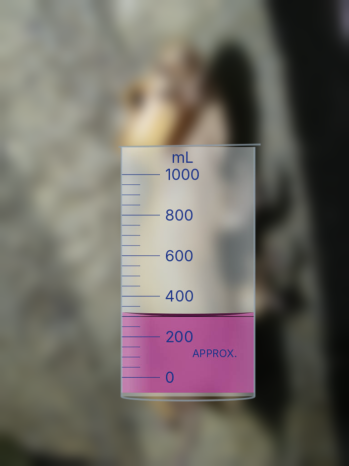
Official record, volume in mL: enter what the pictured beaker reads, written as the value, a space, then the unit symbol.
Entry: 300 mL
